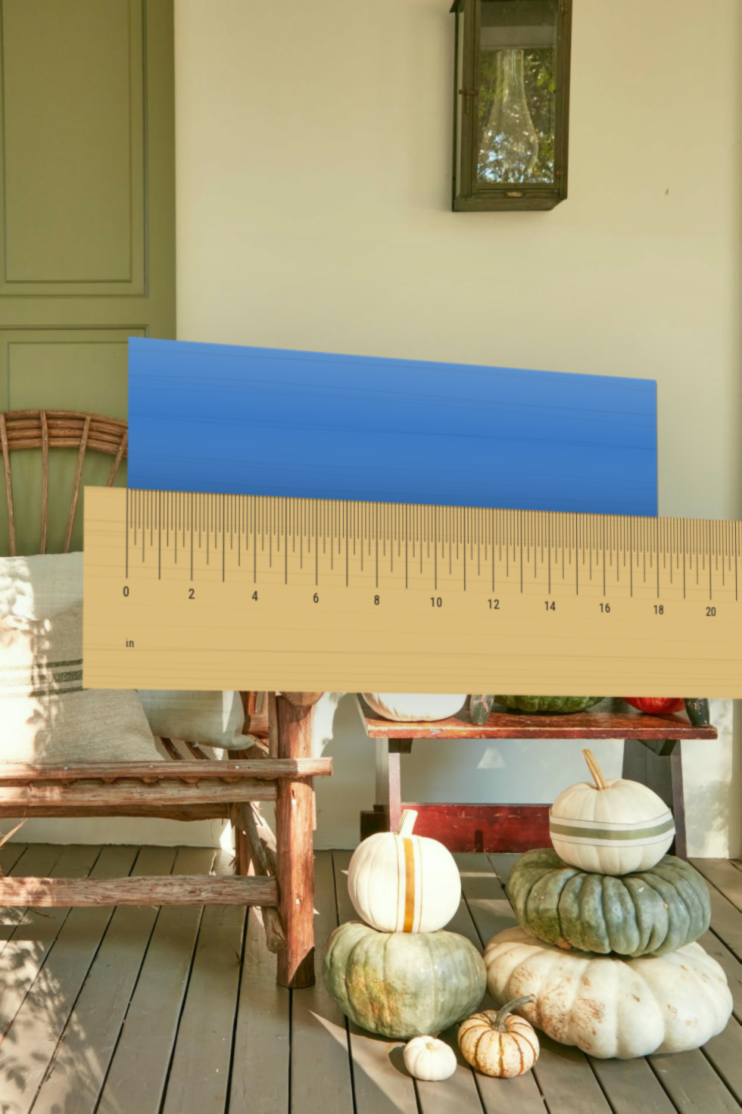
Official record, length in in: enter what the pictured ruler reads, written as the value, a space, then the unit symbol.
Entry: 18 in
